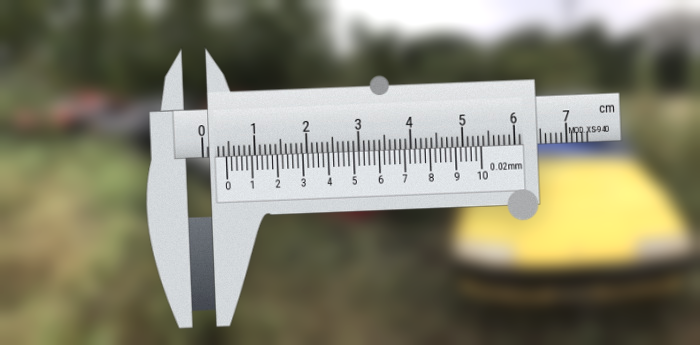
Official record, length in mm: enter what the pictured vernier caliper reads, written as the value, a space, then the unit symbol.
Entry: 4.5 mm
